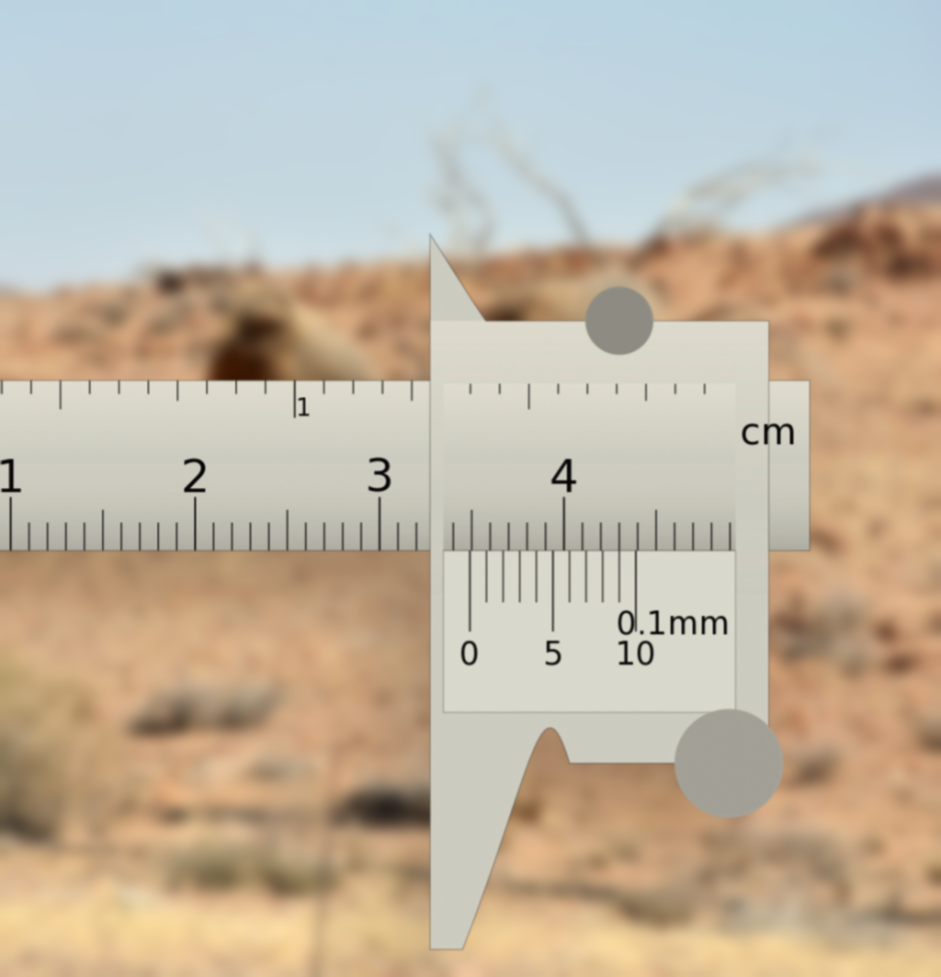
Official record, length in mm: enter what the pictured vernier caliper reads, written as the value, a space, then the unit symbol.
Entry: 34.9 mm
